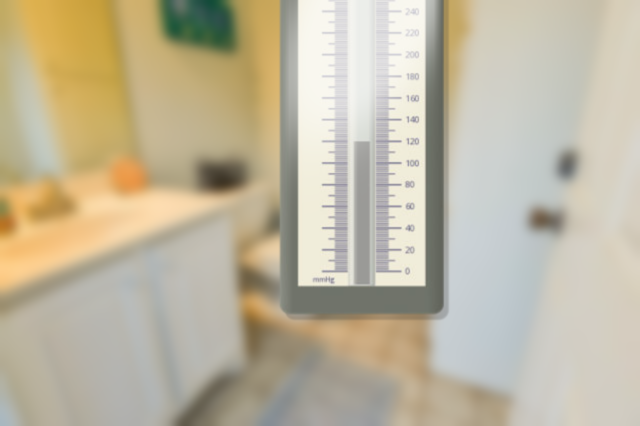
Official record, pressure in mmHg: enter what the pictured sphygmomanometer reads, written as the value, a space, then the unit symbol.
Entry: 120 mmHg
